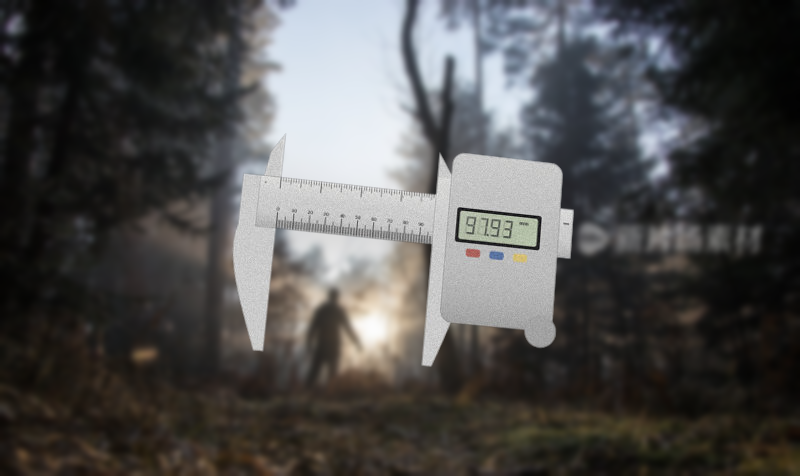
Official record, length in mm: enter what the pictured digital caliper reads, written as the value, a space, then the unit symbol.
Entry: 97.93 mm
